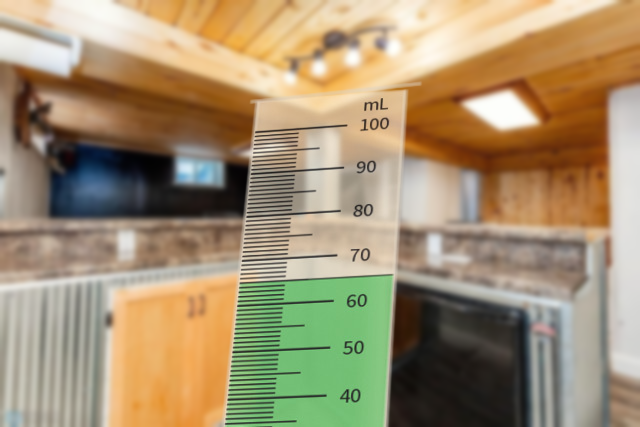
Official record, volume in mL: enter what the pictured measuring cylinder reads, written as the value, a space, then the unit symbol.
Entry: 65 mL
